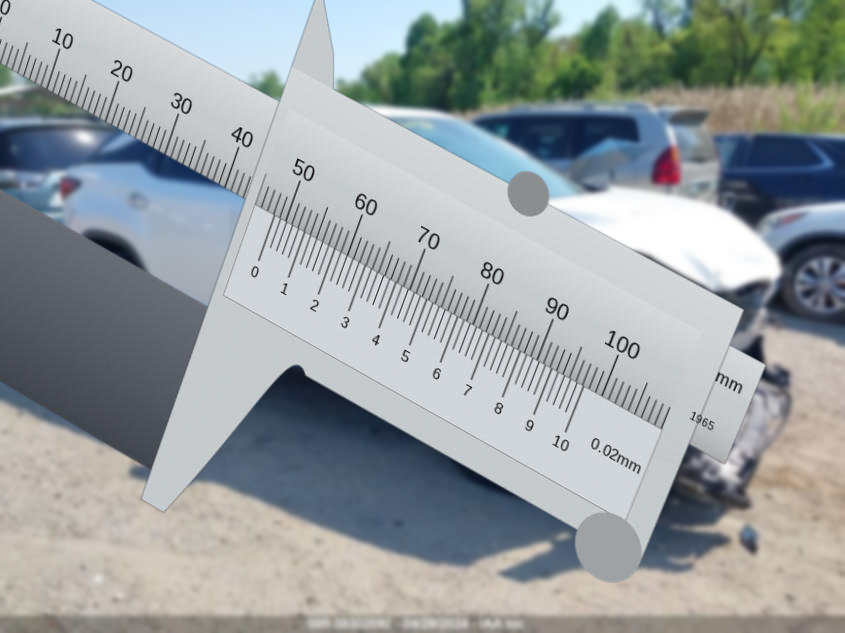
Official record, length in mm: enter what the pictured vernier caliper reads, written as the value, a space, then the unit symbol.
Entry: 48.2 mm
